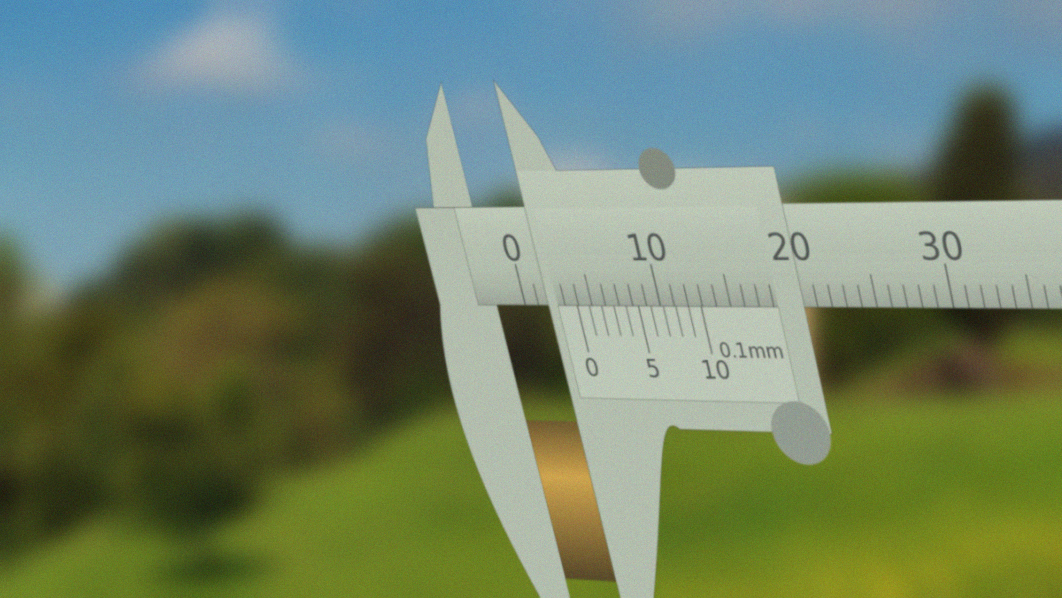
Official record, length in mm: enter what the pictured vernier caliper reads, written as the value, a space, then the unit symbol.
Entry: 3.9 mm
